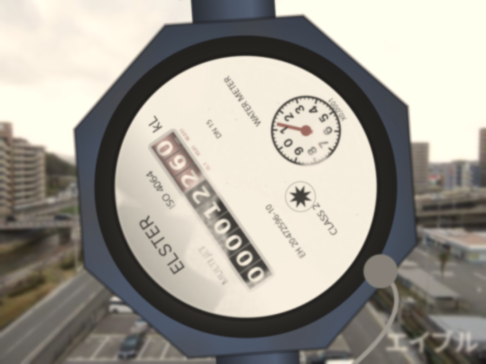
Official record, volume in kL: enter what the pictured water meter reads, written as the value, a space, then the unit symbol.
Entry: 12.2601 kL
